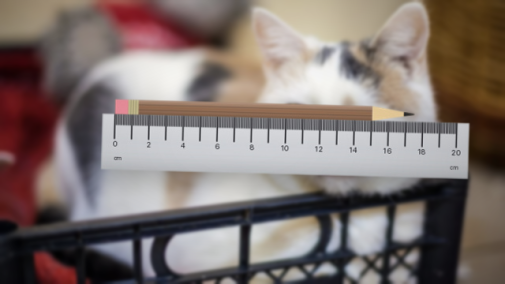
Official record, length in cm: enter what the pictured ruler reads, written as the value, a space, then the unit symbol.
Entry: 17.5 cm
